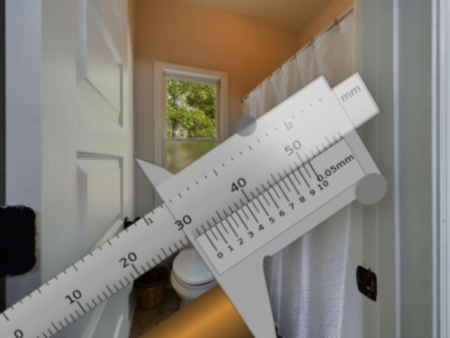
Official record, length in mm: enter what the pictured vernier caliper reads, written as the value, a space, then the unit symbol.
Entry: 31.8 mm
